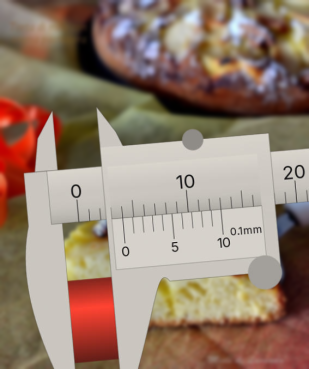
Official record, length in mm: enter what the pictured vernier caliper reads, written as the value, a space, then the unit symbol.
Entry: 4.0 mm
